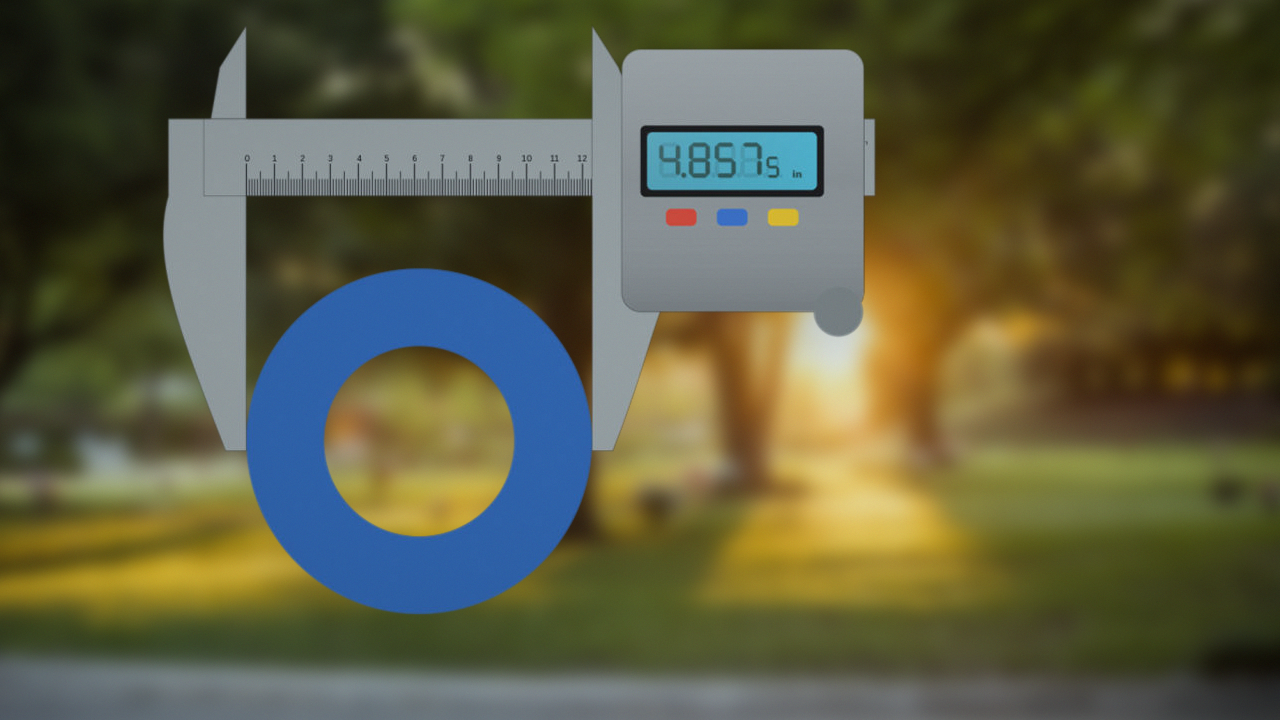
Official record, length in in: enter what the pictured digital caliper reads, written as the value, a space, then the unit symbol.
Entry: 4.8575 in
